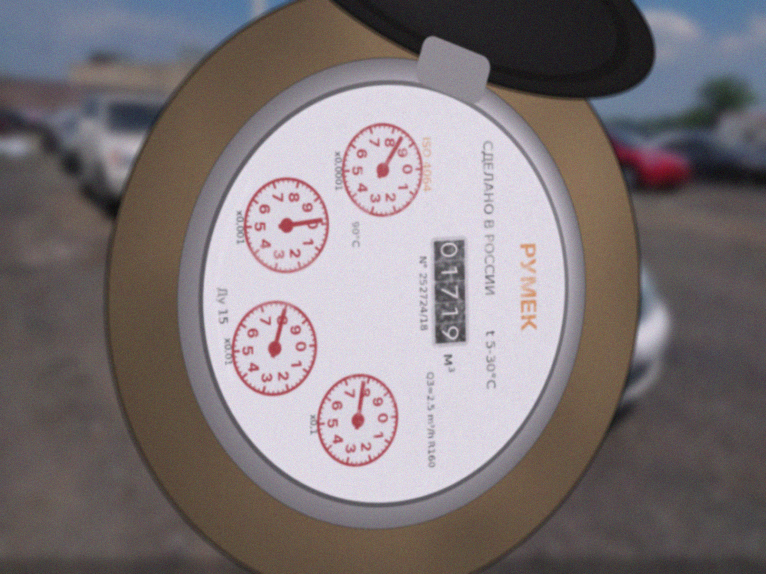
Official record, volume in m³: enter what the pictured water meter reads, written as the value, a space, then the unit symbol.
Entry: 1719.7798 m³
